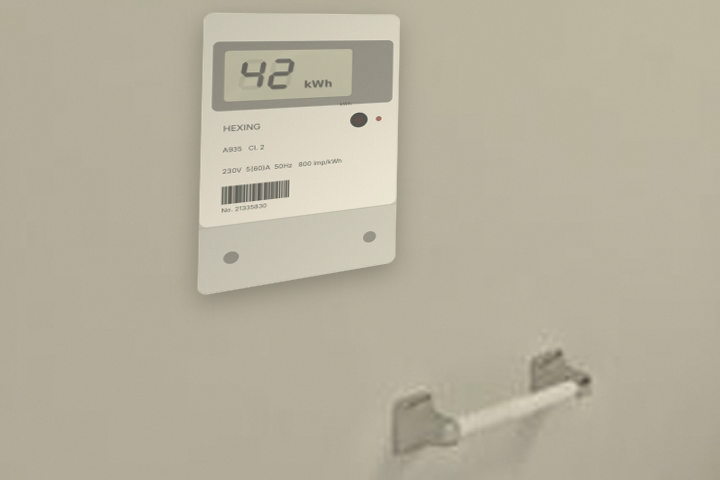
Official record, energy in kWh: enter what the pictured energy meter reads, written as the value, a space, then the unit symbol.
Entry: 42 kWh
